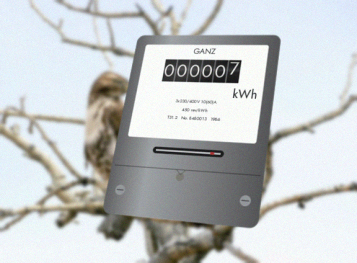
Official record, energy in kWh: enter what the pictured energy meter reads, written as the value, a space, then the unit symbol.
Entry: 7 kWh
